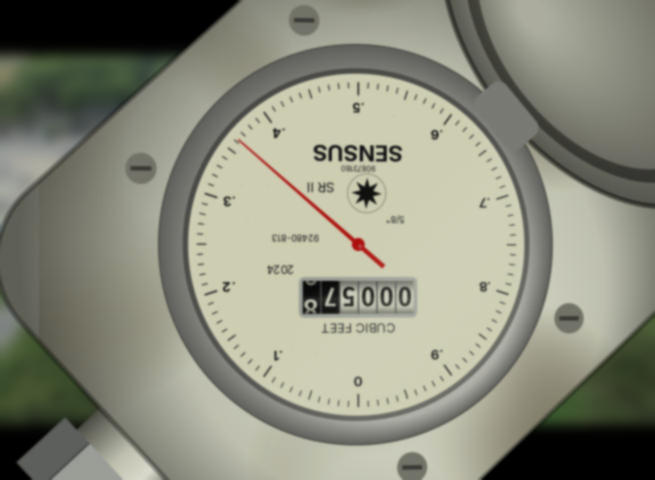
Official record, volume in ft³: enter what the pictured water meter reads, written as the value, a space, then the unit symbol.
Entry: 578.36 ft³
